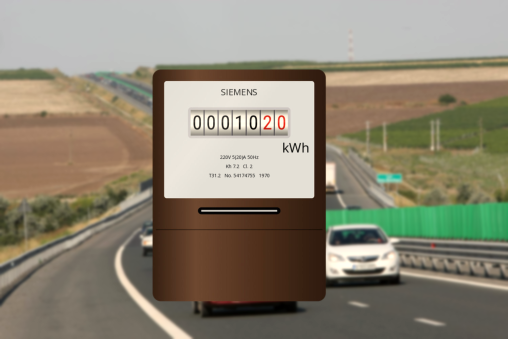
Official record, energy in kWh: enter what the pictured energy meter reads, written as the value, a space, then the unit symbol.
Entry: 10.20 kWh
